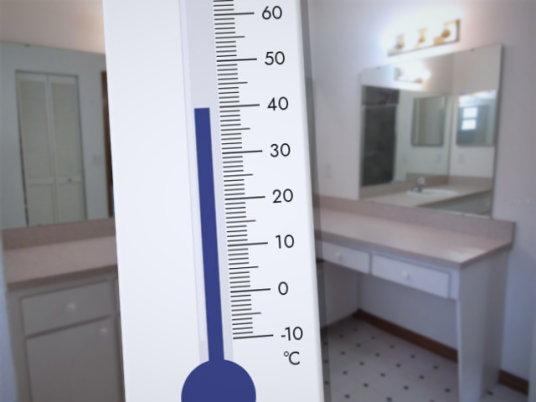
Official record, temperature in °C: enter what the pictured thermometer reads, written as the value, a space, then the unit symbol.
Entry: 40 °C
